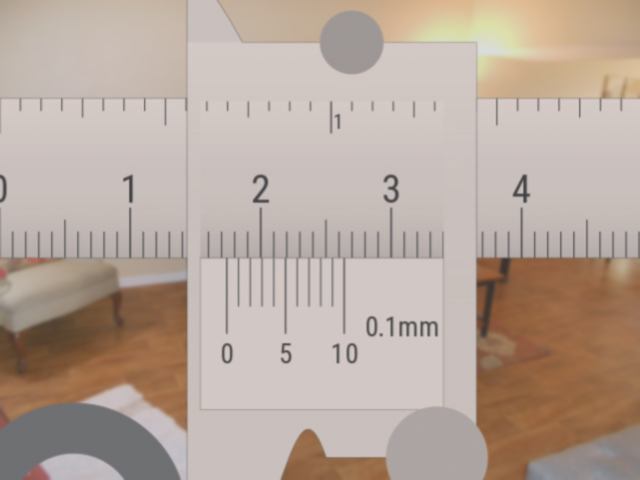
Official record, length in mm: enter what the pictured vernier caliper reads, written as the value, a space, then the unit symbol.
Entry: 17.4 mm
